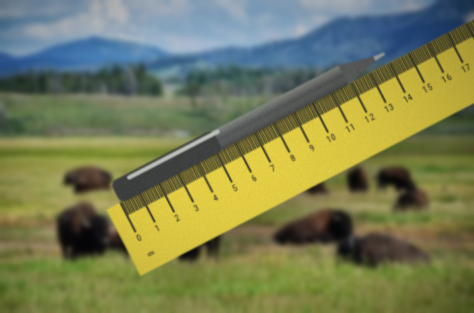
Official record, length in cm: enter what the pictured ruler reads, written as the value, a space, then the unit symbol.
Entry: 14 cm
